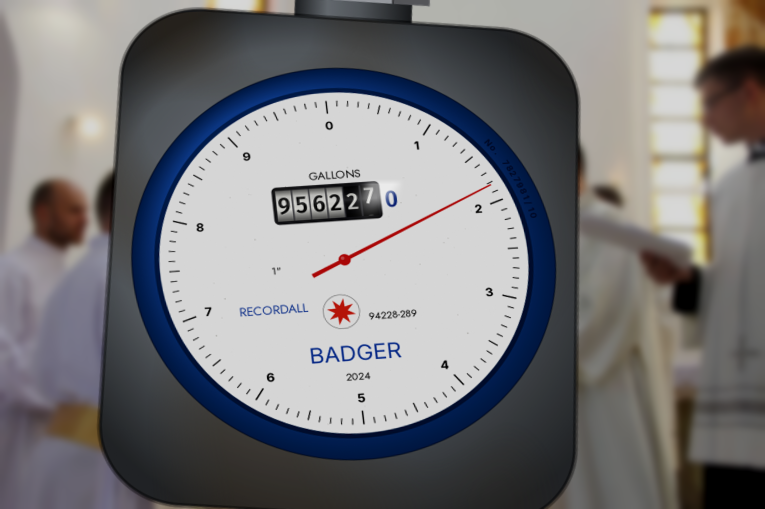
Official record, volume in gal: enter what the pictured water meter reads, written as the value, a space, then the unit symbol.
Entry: 9562271.8 gal
